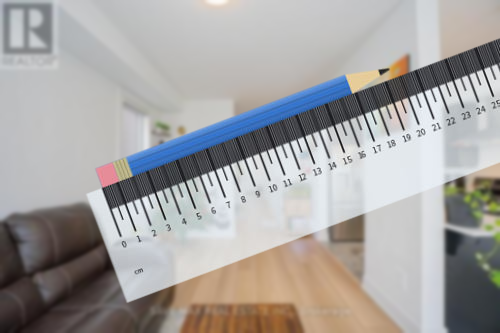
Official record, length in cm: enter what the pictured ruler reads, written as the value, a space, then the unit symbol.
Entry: 19.5 cm
